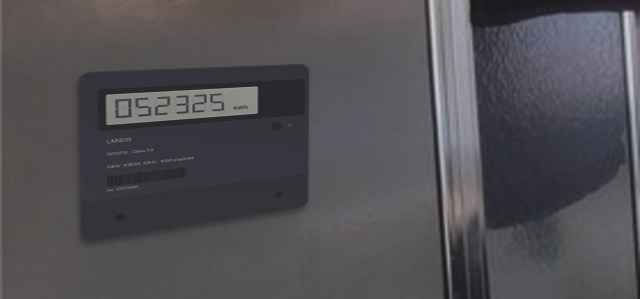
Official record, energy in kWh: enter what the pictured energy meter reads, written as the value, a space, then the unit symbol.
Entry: 52325 kWh
